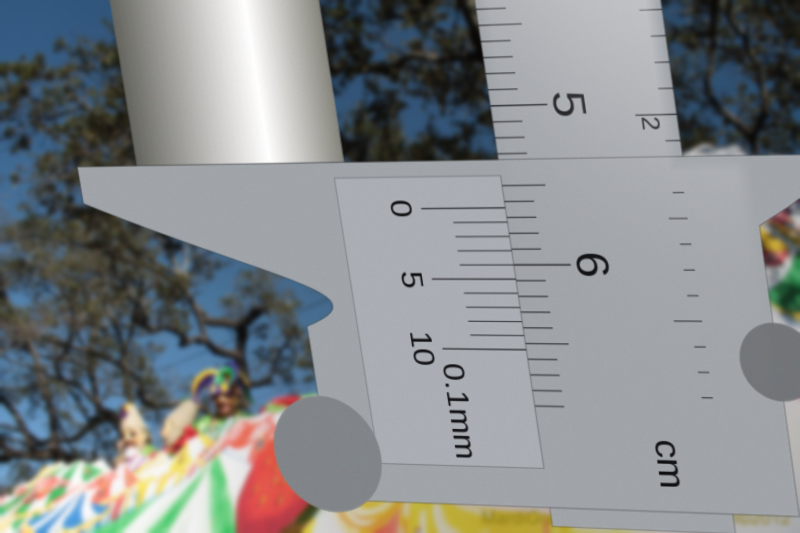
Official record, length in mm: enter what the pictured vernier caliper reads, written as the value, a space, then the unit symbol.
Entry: 56.4 mm
